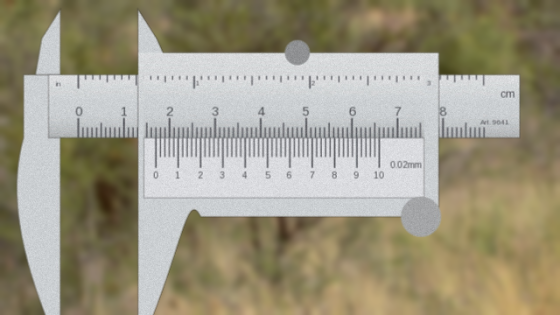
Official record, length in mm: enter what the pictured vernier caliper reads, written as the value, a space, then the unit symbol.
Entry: 17.0 mm
